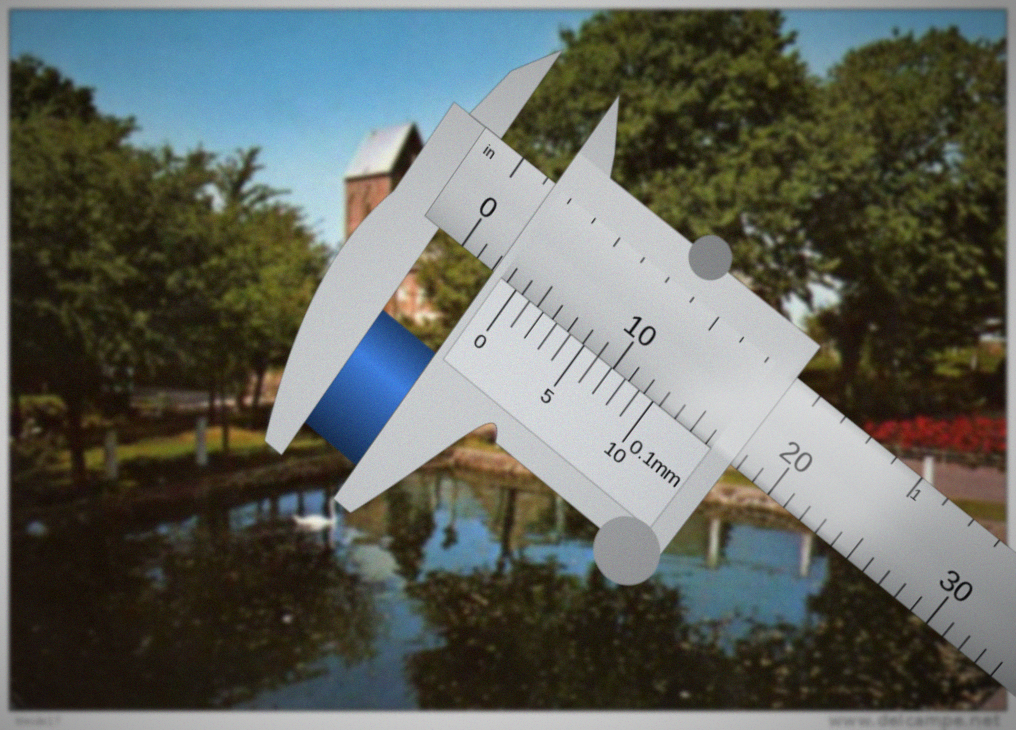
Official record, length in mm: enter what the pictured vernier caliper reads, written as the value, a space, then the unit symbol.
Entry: 3.6 mm
